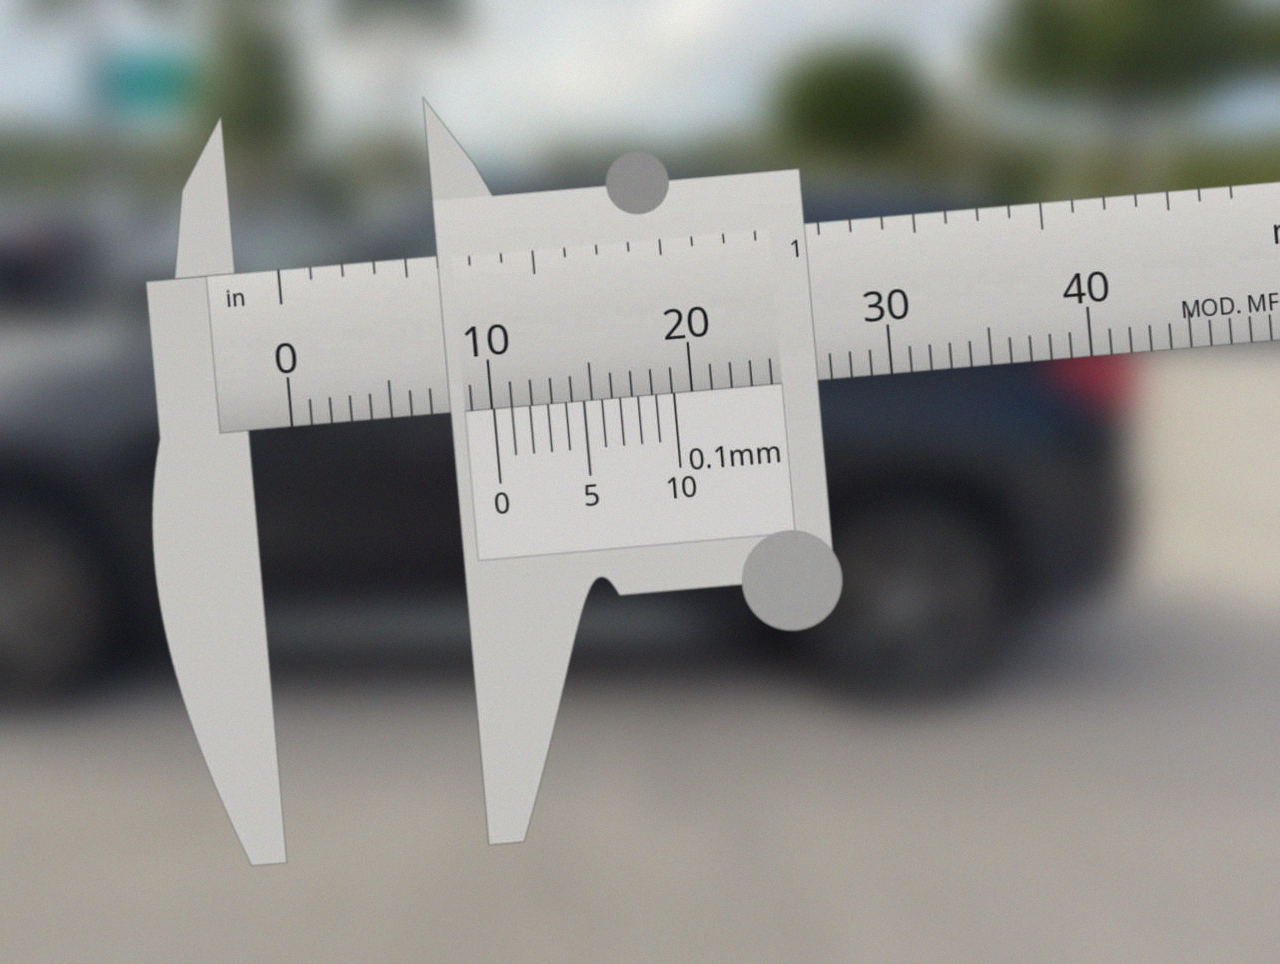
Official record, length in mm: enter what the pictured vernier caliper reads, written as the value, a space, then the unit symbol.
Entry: 10.1 mm
